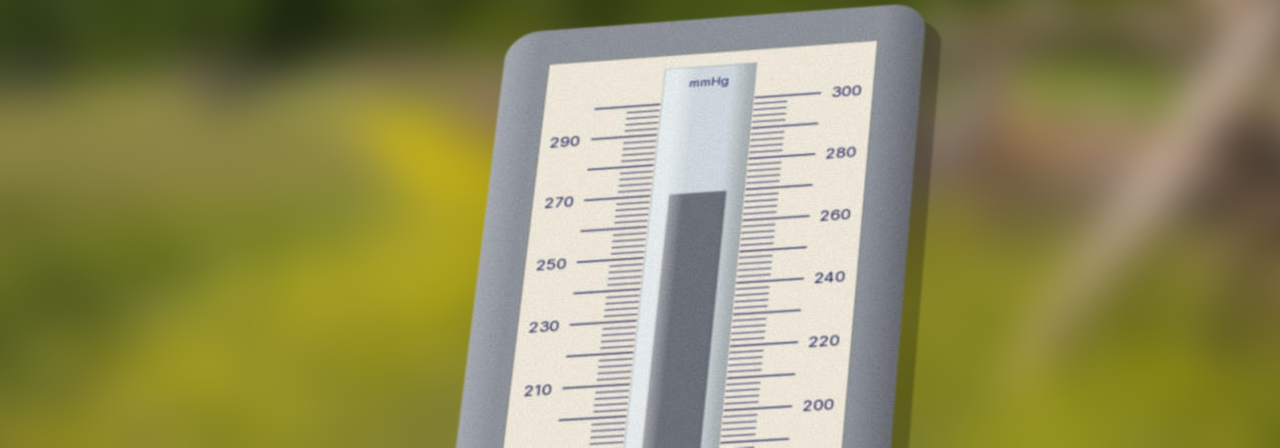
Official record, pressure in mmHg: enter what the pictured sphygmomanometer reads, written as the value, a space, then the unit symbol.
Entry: 270 mmHg
